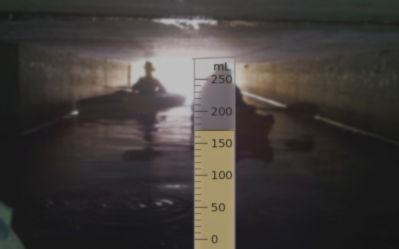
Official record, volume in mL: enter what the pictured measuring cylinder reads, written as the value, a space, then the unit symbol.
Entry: 170 mL
